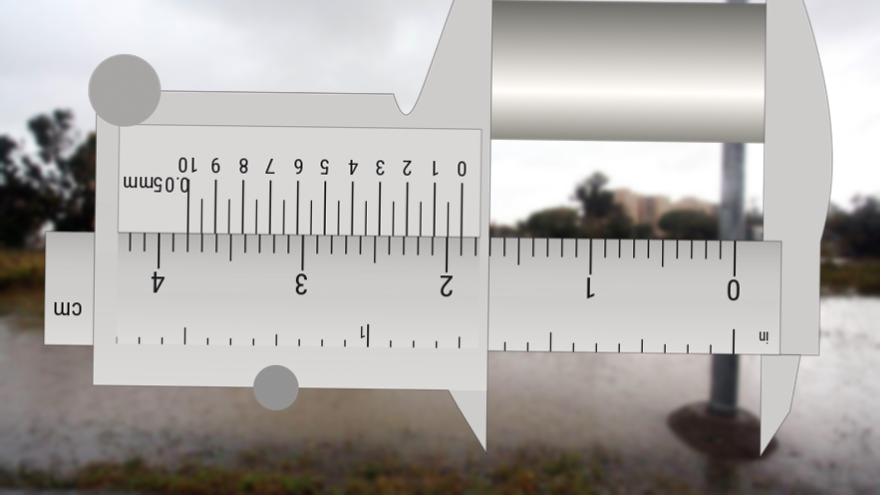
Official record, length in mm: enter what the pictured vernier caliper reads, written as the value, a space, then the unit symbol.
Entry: 19.0 mm
